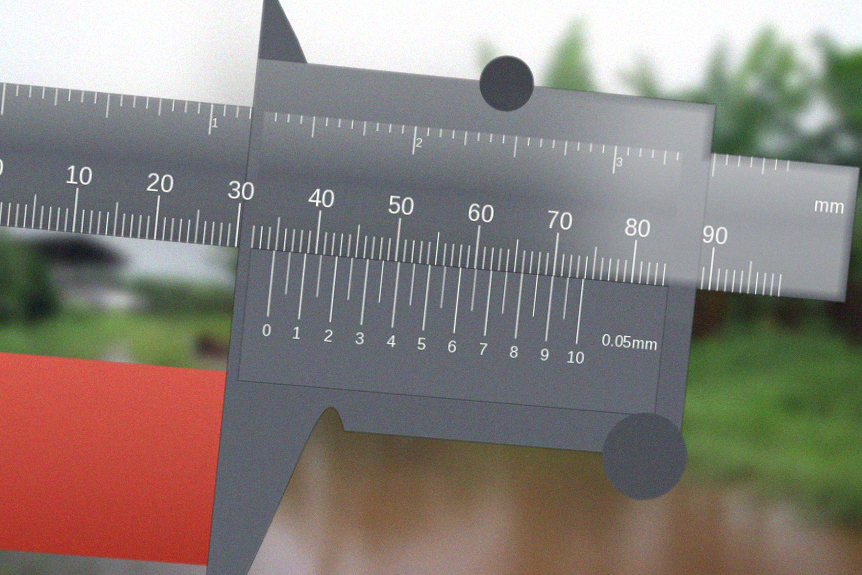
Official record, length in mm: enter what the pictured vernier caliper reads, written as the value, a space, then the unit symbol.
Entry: 34.8 mm
